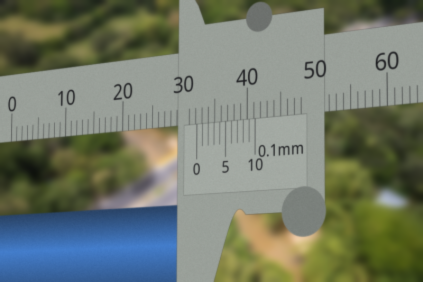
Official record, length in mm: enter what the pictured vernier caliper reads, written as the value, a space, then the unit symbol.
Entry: 32.2 mm
